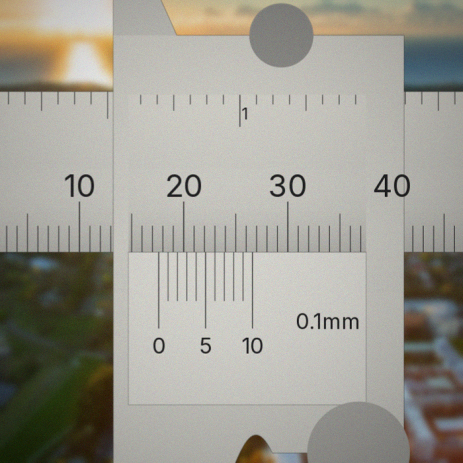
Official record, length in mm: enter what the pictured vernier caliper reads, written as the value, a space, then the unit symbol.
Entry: 17.6 mm
